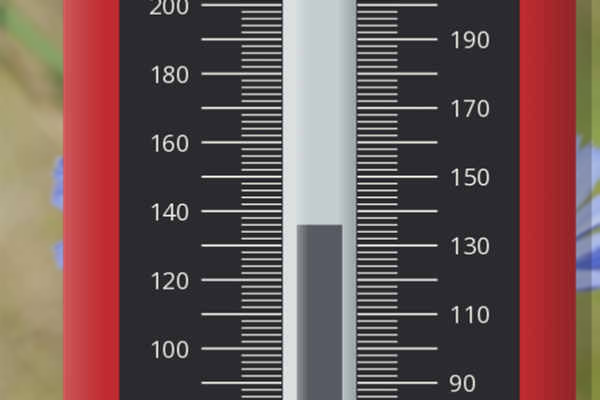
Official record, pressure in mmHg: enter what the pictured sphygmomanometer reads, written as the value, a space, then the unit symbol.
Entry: 136 mmHg
